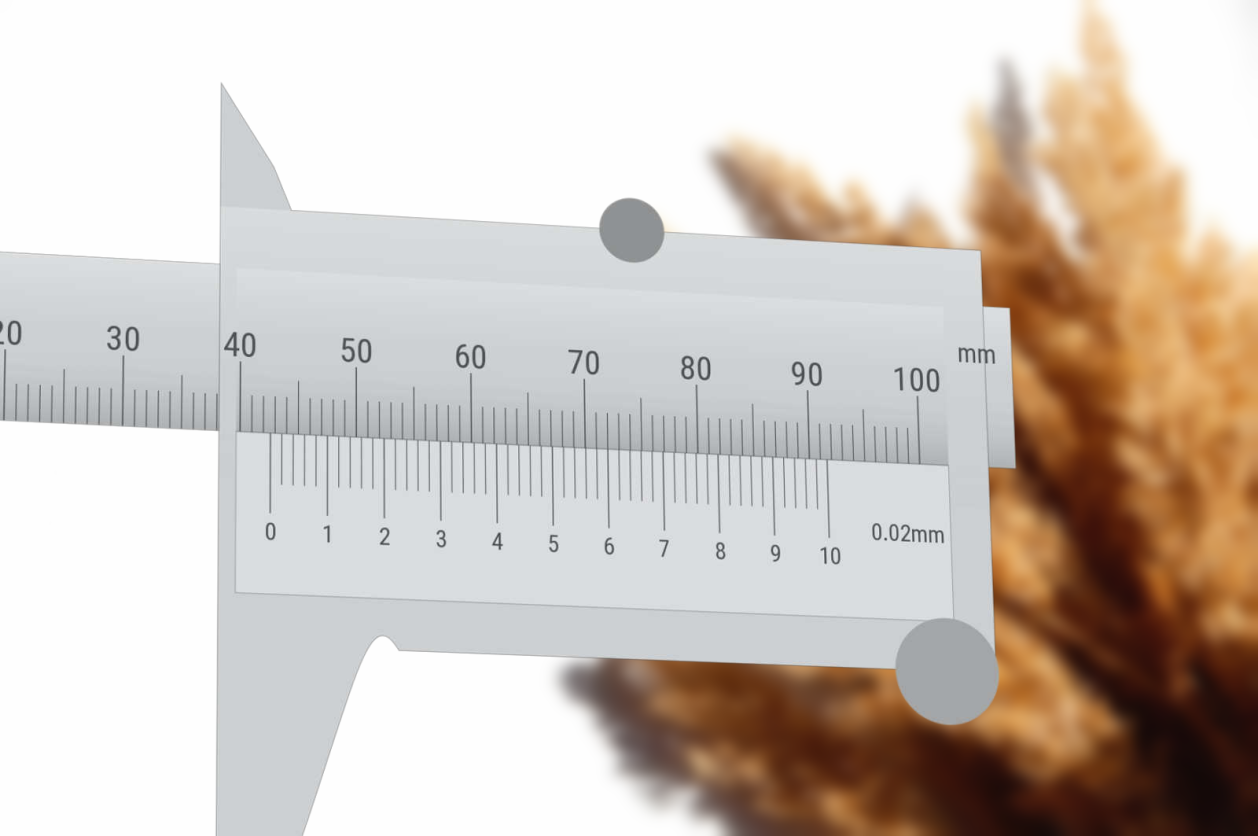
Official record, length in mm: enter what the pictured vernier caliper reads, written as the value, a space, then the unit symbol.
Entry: 42.6 mm
